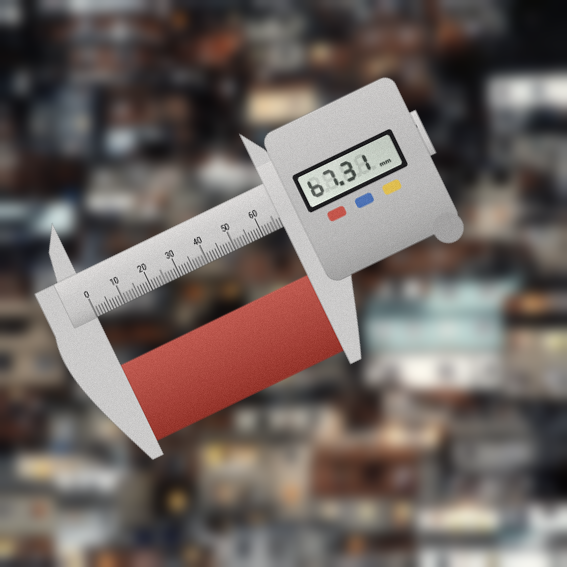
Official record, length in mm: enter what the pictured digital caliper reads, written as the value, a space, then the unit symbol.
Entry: 67.31 mm
